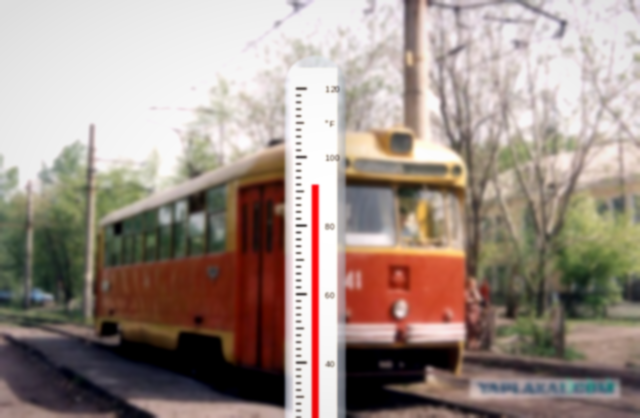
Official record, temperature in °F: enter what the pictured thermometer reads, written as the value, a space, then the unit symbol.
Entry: 92 °F
